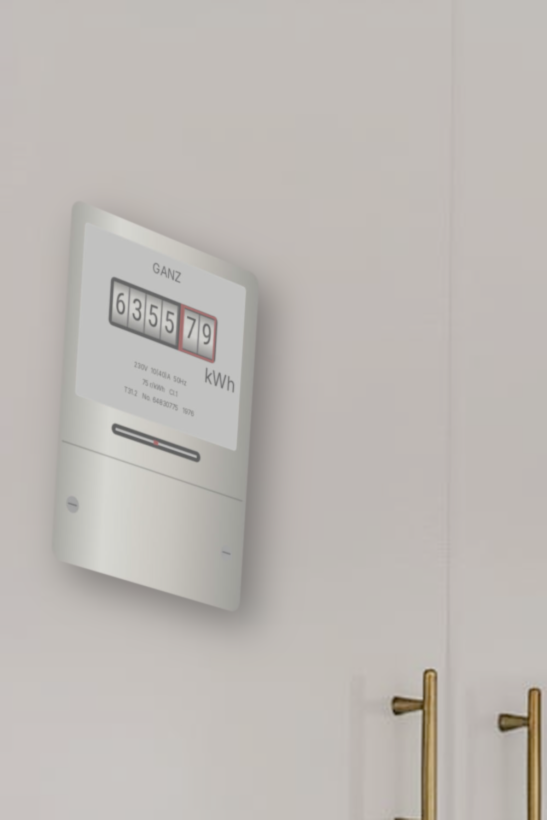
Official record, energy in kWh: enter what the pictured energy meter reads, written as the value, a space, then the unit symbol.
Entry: 6355.79 kWh
